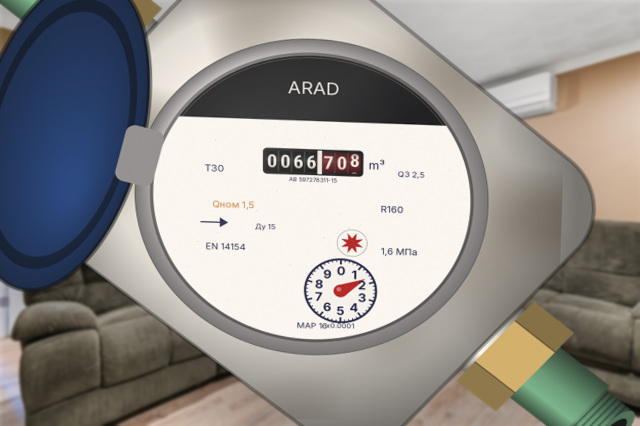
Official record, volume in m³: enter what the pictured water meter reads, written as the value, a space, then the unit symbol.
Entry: 66.7081 m³
